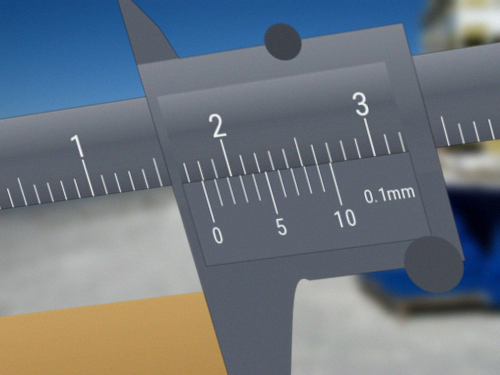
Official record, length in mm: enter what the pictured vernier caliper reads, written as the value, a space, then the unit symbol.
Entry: 17.9 mm
